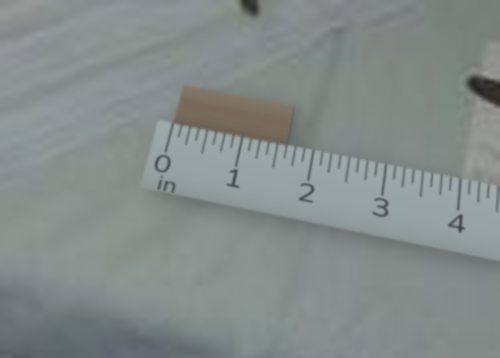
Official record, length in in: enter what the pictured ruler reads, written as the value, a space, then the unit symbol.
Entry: 1.625 in
